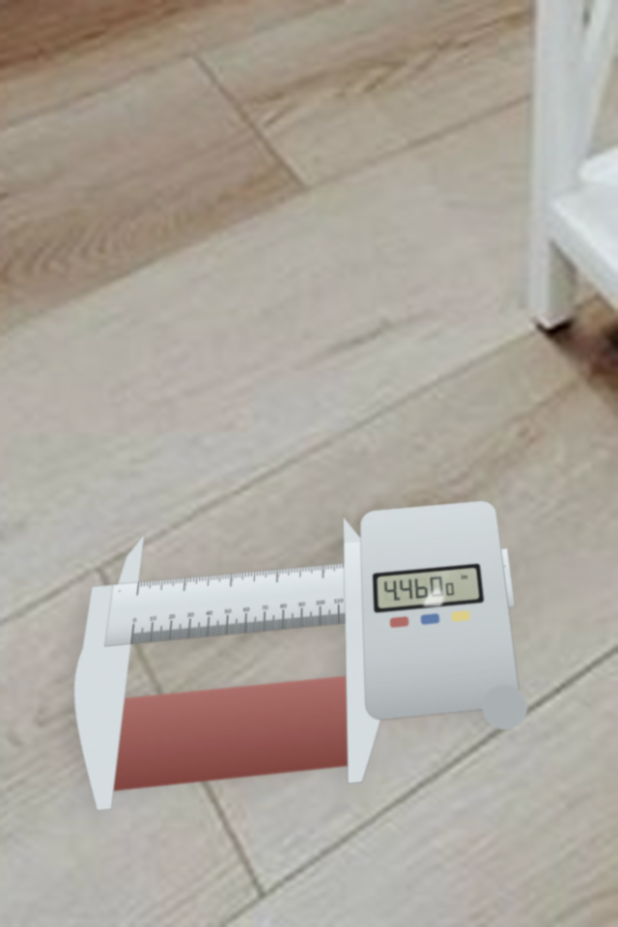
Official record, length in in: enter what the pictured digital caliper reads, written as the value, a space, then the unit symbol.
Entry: 4.4600 in
